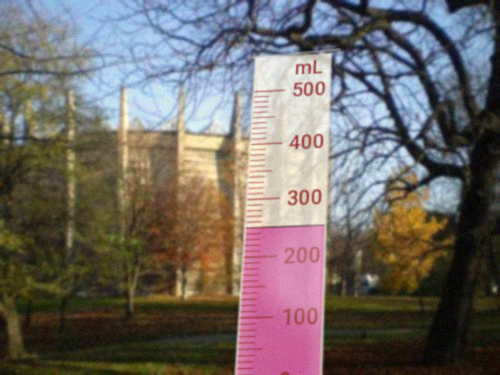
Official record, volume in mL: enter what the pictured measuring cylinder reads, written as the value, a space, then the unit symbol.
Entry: 250 mL
